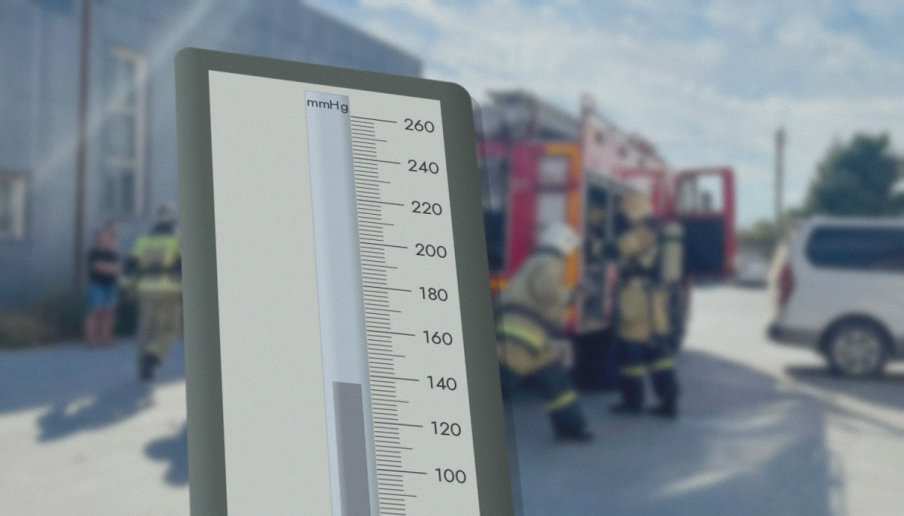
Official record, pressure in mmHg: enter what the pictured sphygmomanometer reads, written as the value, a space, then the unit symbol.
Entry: 136 mmHg
